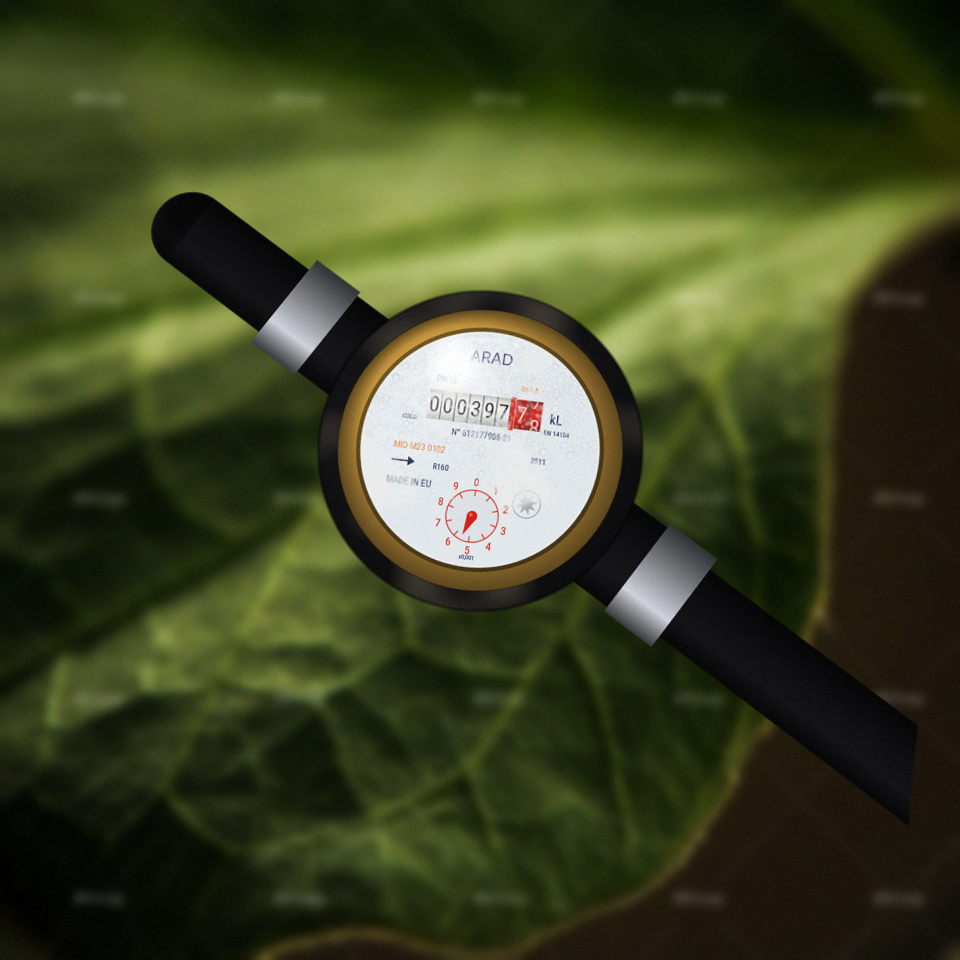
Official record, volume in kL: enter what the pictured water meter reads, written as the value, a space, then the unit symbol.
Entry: 397.775 kL
